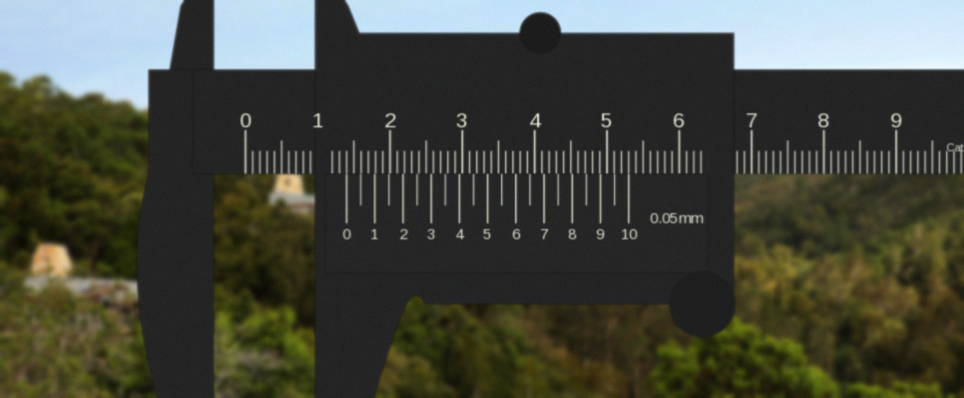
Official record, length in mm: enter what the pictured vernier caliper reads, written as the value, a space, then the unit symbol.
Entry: 14.0 mm
